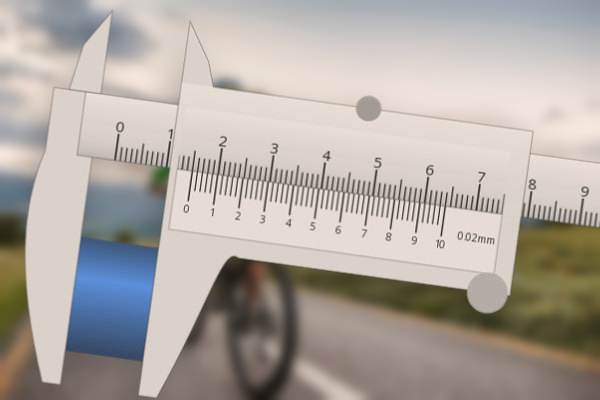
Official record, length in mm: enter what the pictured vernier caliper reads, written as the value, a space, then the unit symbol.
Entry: 15.0 mm
